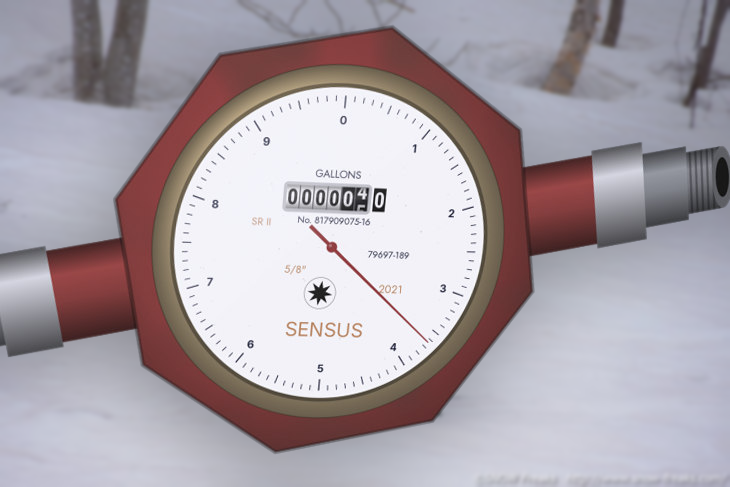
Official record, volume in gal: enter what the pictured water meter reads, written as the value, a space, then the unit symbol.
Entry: 43.6 gal
